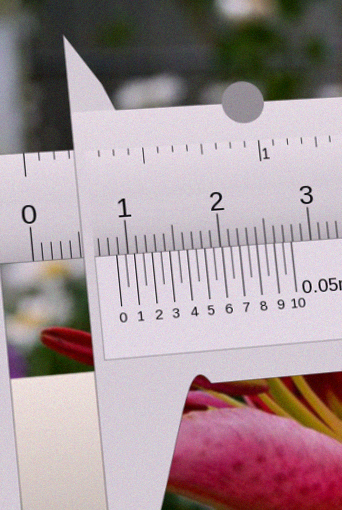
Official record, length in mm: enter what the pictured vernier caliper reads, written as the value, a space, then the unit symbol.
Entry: 8.8 mm
